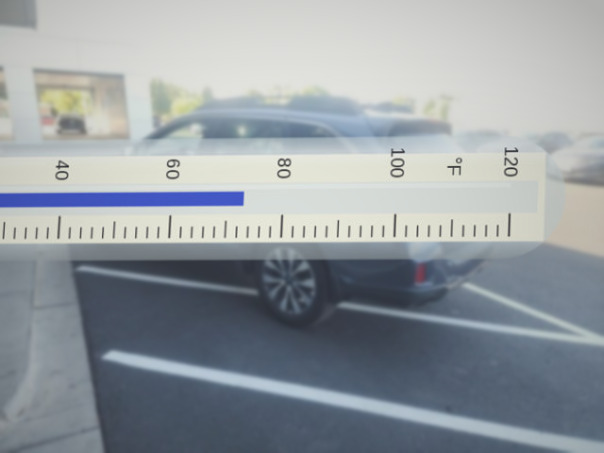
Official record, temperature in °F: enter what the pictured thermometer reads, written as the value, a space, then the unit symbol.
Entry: 73 °F
